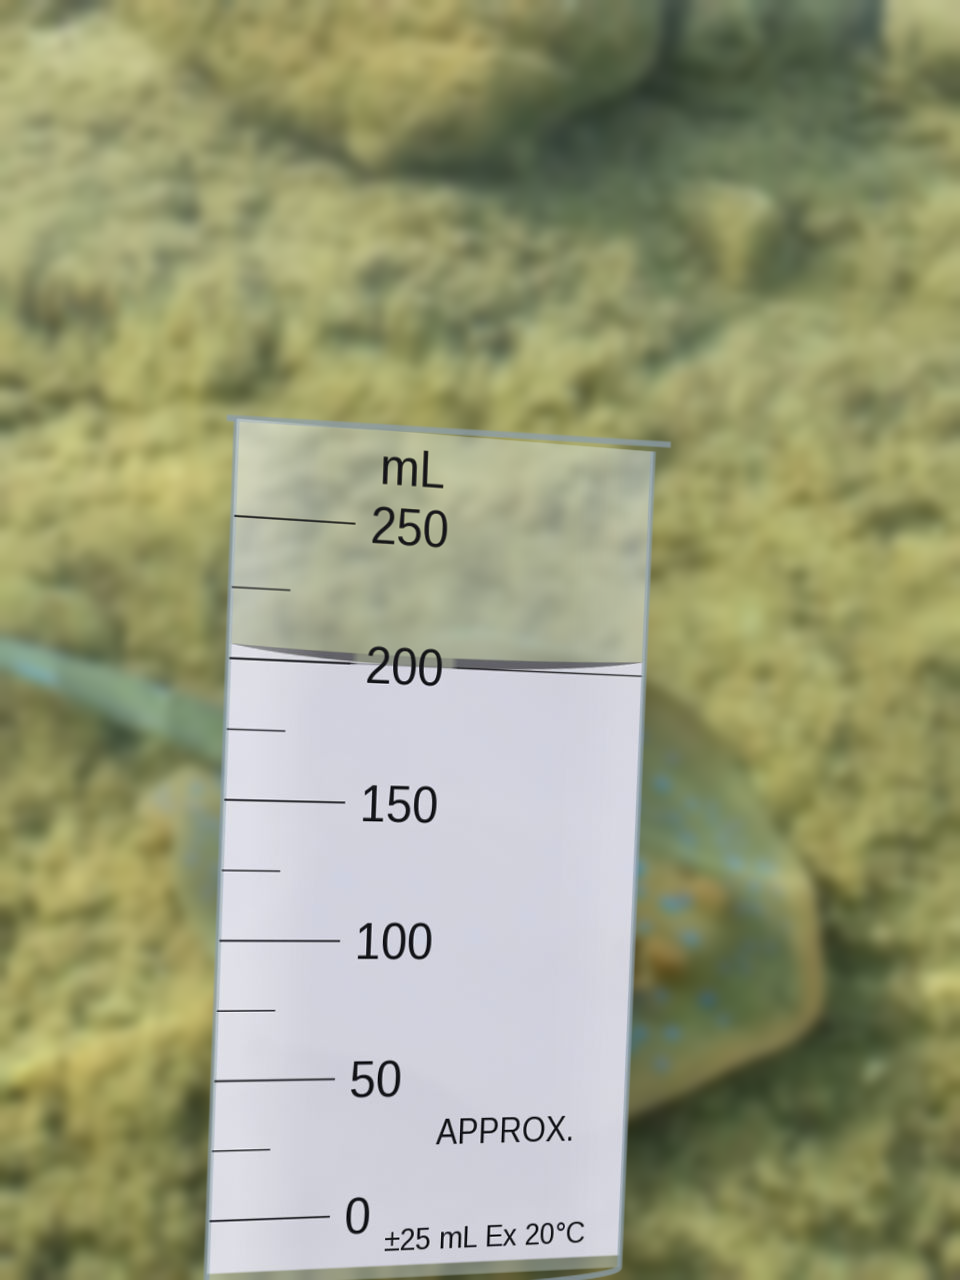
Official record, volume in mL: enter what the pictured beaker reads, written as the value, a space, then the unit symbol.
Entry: 200 mL
